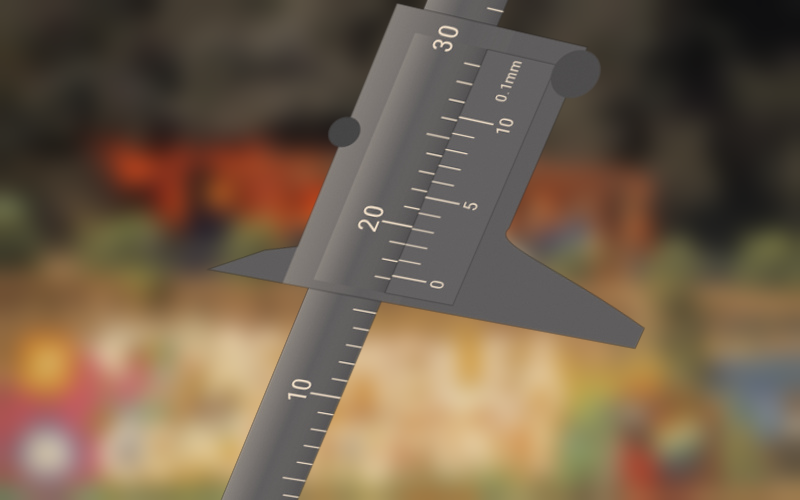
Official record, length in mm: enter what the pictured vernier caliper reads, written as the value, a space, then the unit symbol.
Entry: 17.2 mm
